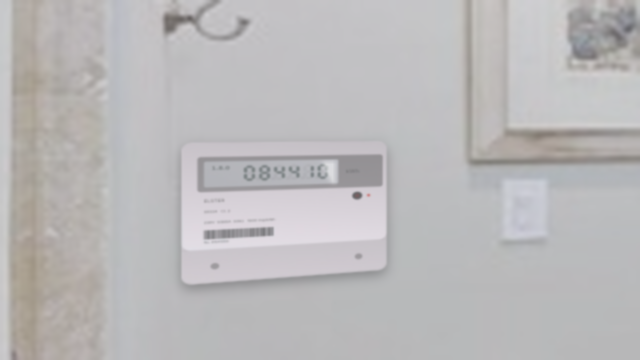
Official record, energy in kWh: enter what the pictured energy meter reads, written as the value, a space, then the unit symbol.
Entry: 84410 kWh
